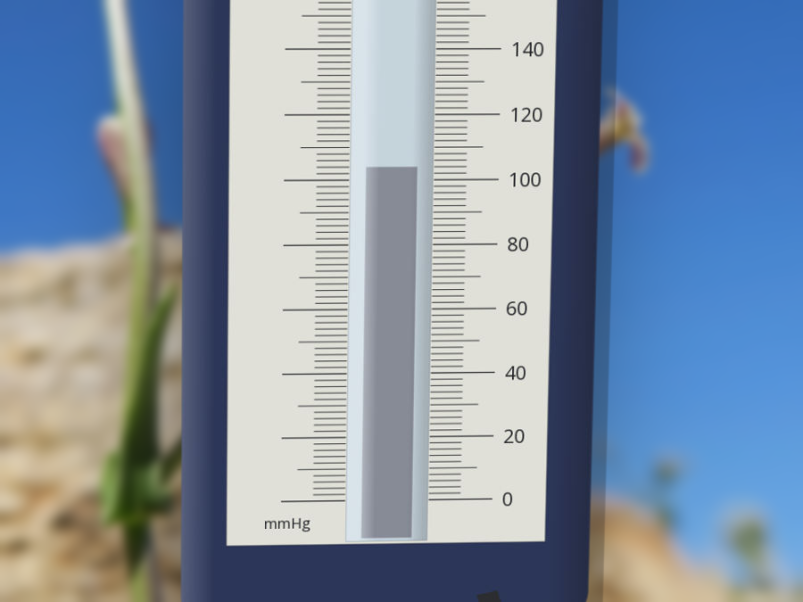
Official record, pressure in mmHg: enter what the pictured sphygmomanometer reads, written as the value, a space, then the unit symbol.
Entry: 104 mmHg
